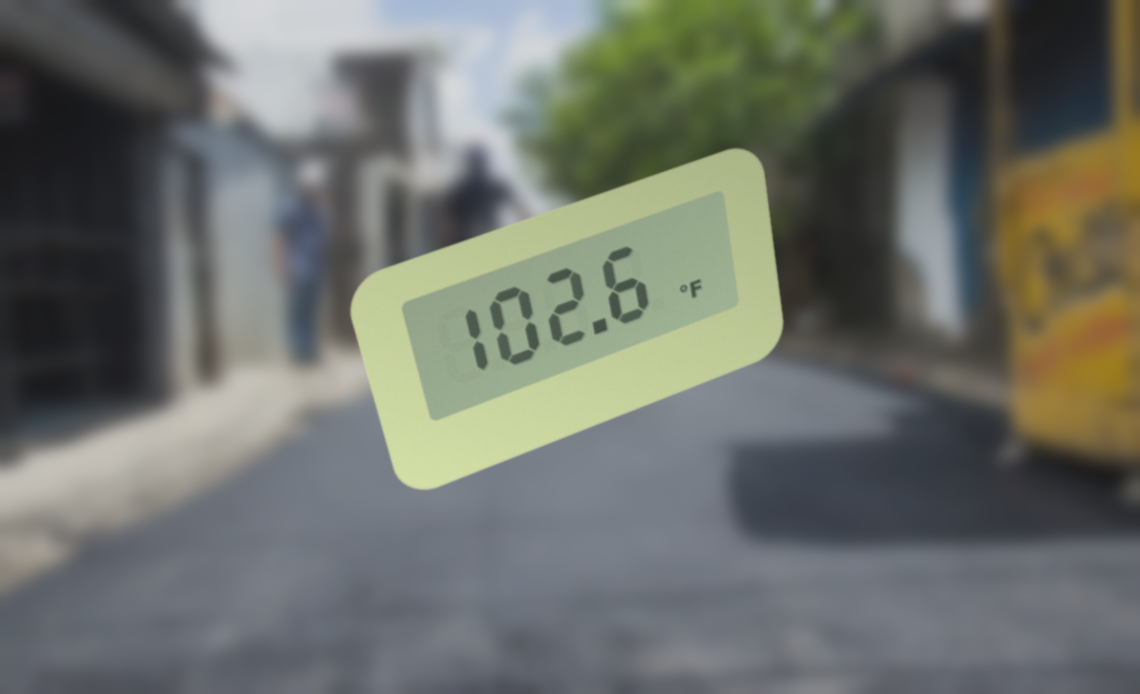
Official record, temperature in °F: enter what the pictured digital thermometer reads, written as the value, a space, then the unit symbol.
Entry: 102.6 °F
